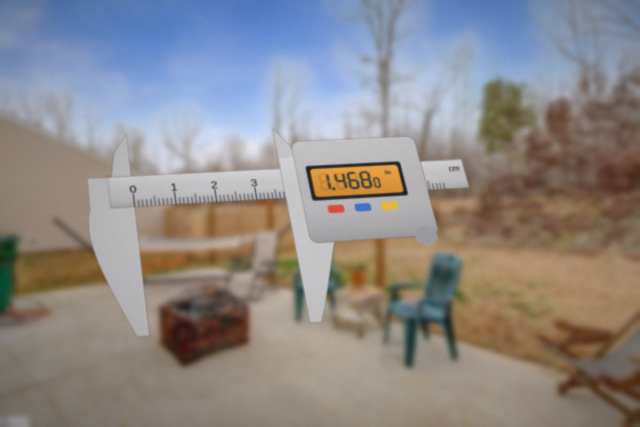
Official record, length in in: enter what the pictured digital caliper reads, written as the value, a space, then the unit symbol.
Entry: 1.4680 in
